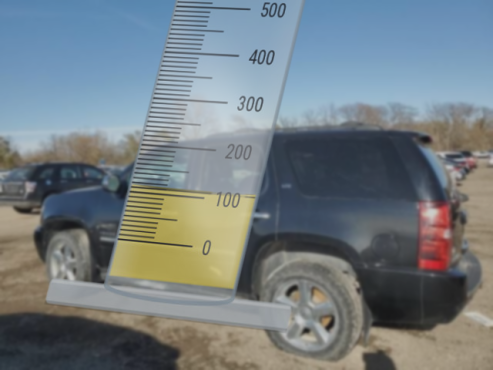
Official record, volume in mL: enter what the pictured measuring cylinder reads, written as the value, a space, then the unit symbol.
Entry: 110 mL
